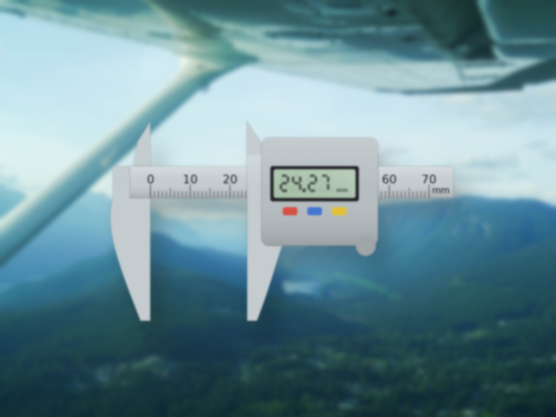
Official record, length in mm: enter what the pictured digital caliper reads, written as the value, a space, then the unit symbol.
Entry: 24.27 mm
